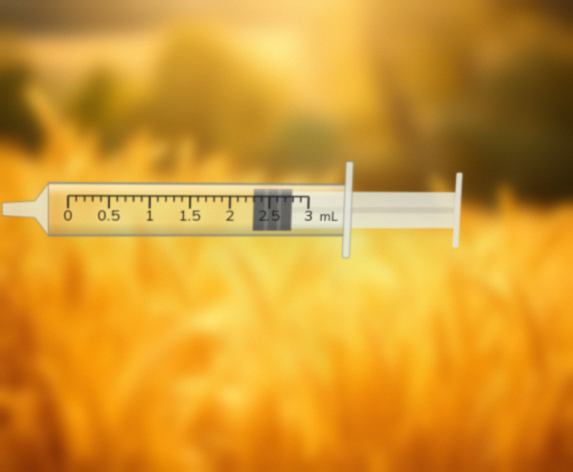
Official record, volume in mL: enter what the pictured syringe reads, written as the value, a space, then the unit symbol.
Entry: 2.3 mL
